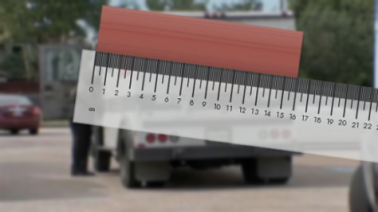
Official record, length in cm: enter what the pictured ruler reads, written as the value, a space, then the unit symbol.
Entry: 16 cm
